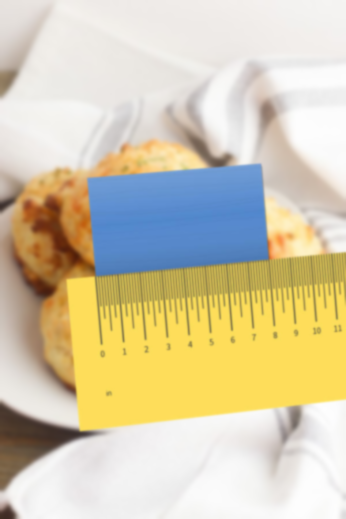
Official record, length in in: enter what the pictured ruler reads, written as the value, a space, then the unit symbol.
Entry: 8 in
